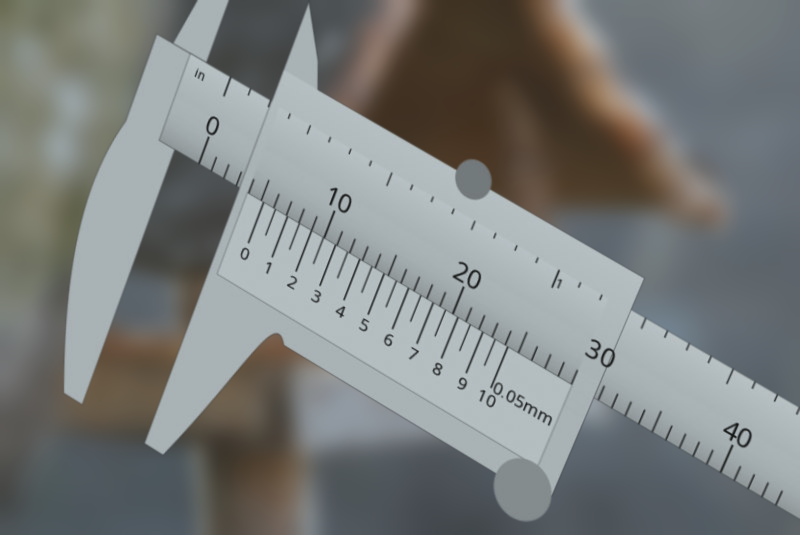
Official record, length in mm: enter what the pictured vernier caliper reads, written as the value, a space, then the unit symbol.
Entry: 5.2 mm
